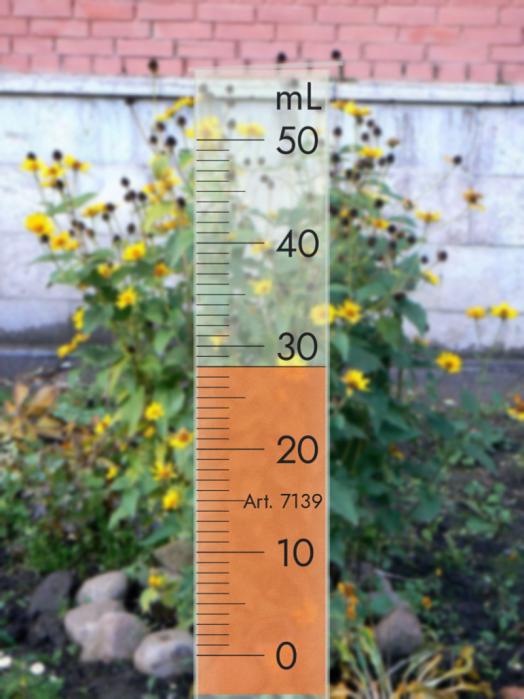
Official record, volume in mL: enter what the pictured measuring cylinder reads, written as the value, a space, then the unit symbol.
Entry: 28 mL
